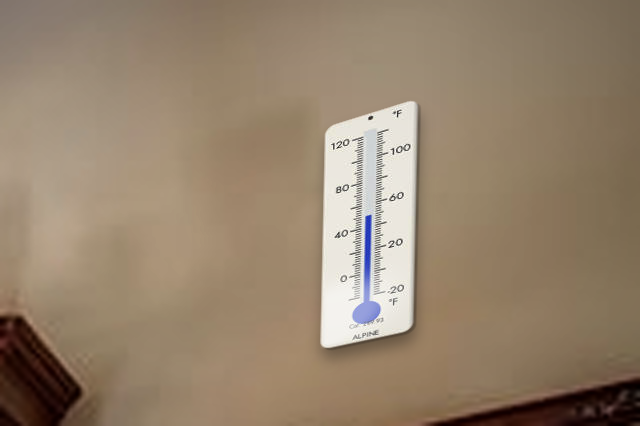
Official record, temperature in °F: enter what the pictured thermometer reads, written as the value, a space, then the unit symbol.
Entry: 50 °F
